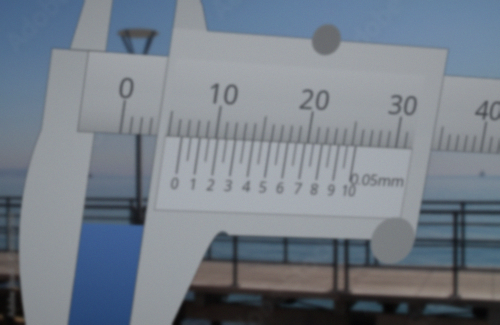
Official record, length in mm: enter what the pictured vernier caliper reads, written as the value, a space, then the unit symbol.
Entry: 6.4 mm
